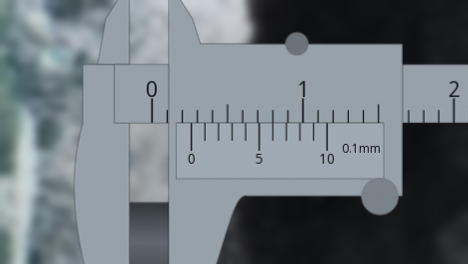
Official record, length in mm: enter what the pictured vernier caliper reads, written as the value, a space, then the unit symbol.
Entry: 2.6 mm
